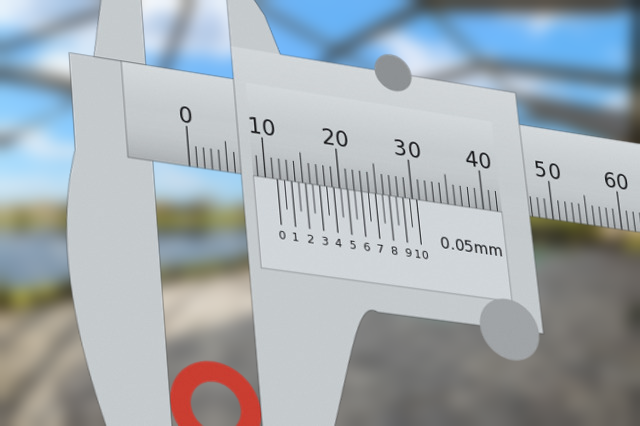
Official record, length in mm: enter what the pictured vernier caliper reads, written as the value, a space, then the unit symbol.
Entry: 11.6 mm
